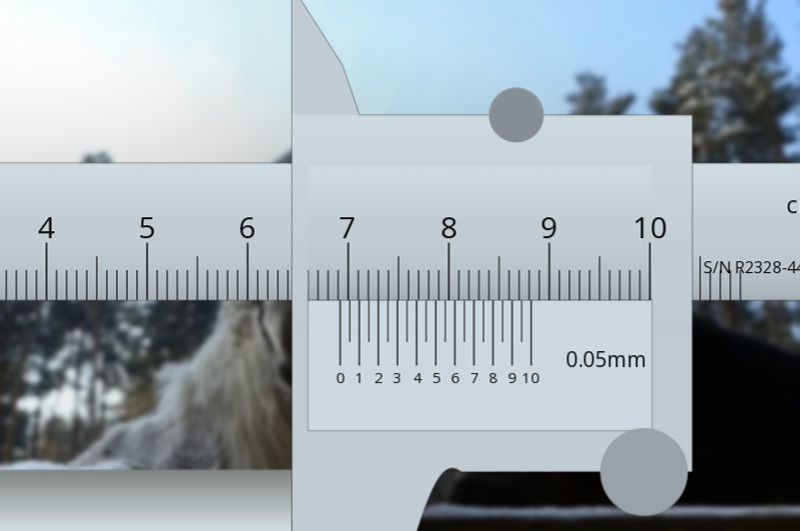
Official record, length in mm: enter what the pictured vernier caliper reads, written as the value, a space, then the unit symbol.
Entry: 69.2 mm
